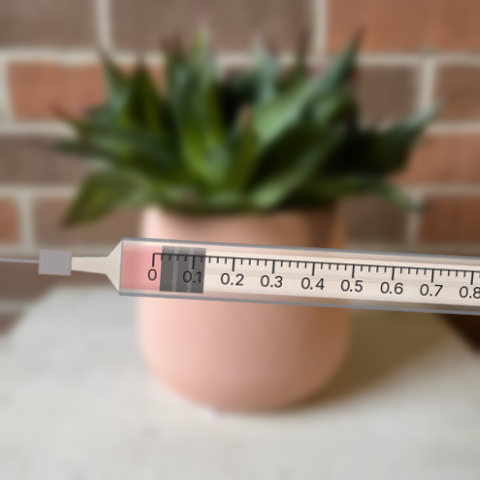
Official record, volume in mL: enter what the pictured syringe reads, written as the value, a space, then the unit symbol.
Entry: 0.02 mL
